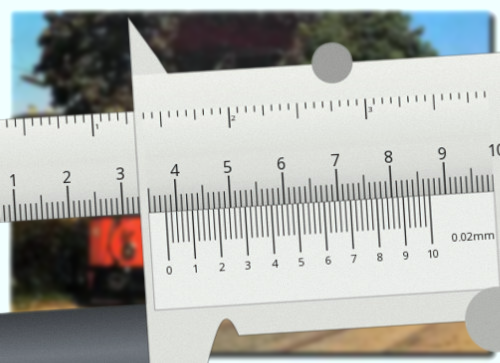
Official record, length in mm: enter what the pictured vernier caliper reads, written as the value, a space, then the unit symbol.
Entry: 38.0 mm
